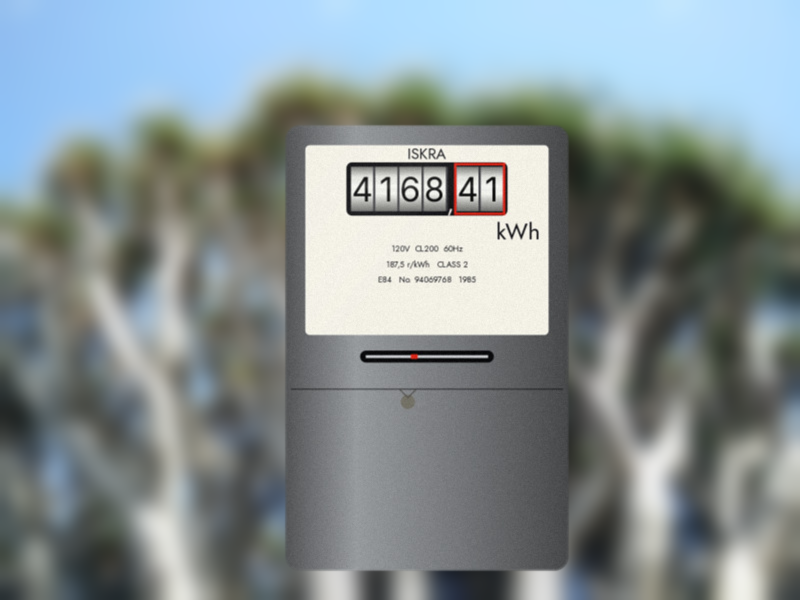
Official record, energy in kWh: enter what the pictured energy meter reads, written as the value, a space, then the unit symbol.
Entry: 4168.41 kWh
